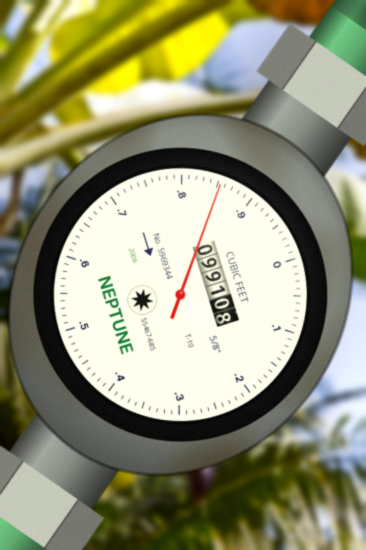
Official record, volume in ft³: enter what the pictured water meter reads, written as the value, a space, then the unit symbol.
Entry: 99107.85 ft³
